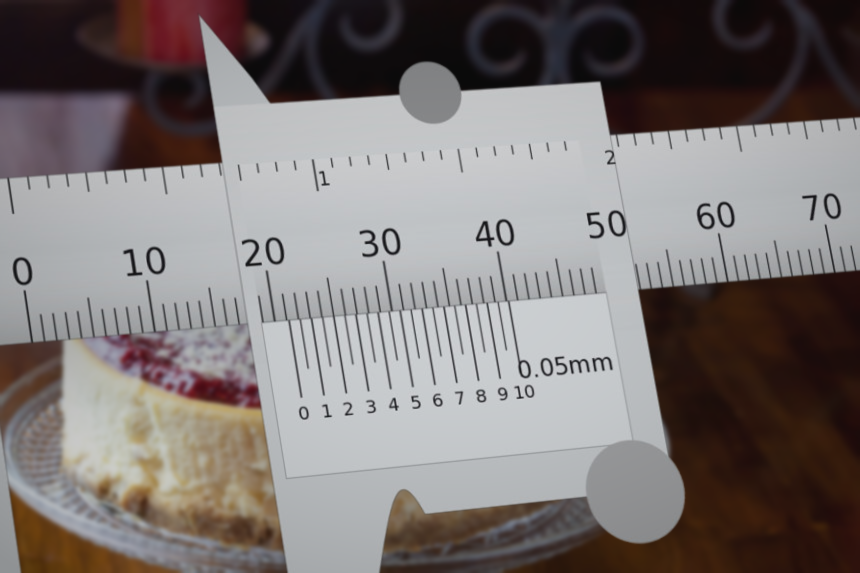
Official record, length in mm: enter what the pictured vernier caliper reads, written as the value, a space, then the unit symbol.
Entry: 21.2 mm
